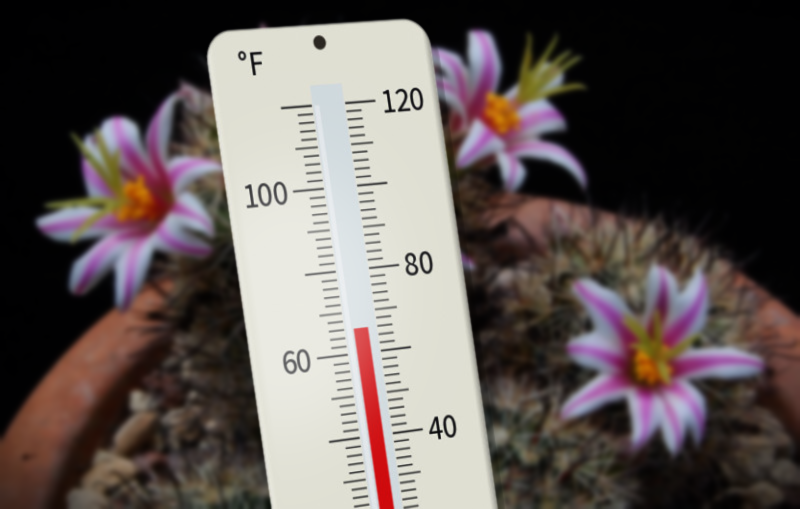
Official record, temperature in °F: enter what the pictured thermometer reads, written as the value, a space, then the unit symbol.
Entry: 66 °F
